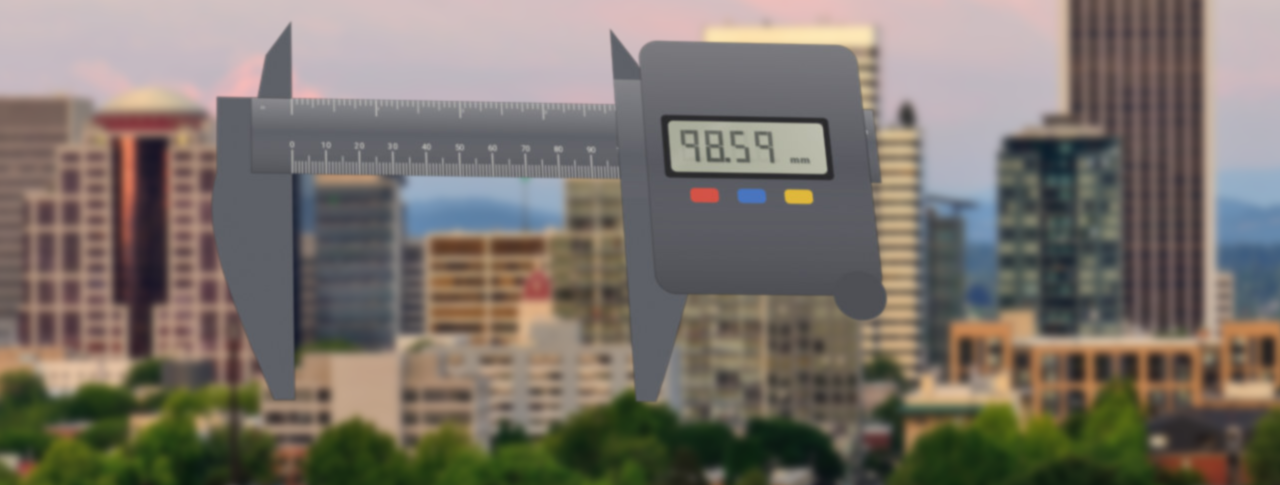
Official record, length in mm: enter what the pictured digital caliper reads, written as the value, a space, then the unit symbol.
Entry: 98.59 mm
